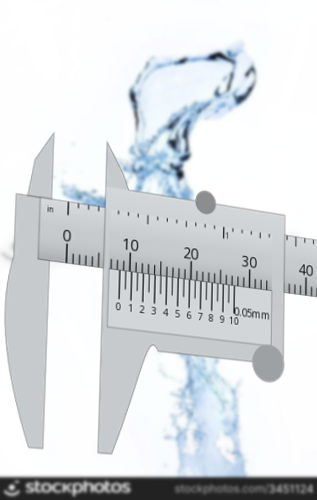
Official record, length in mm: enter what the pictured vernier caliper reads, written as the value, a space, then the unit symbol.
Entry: 8.4 mm
